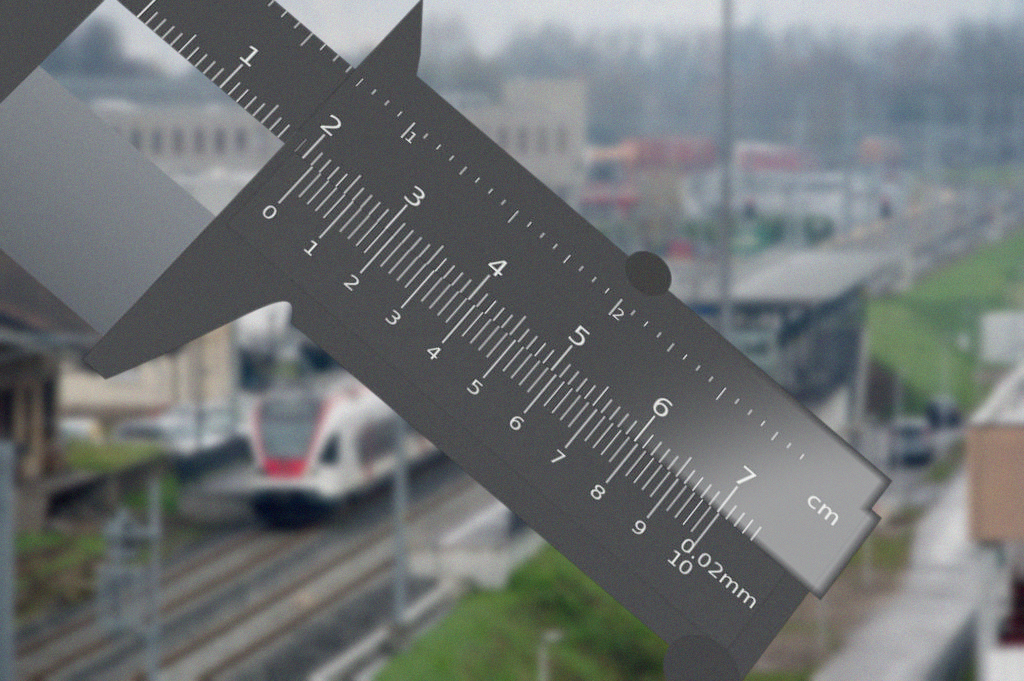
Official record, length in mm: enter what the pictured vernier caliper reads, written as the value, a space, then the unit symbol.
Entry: 21.2 mm
